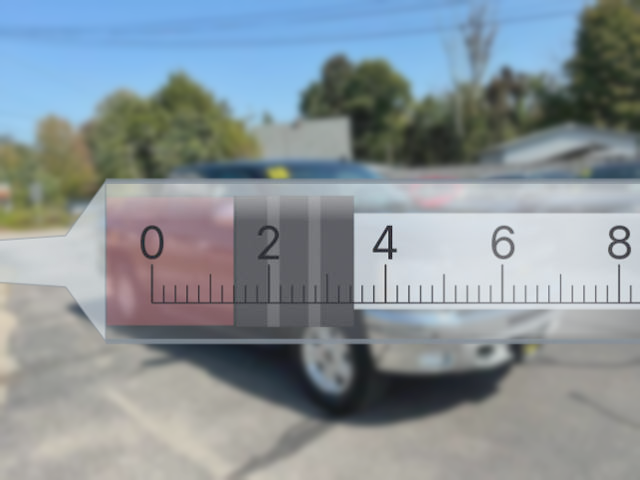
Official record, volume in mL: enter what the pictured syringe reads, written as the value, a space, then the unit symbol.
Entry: 1.4 mL
